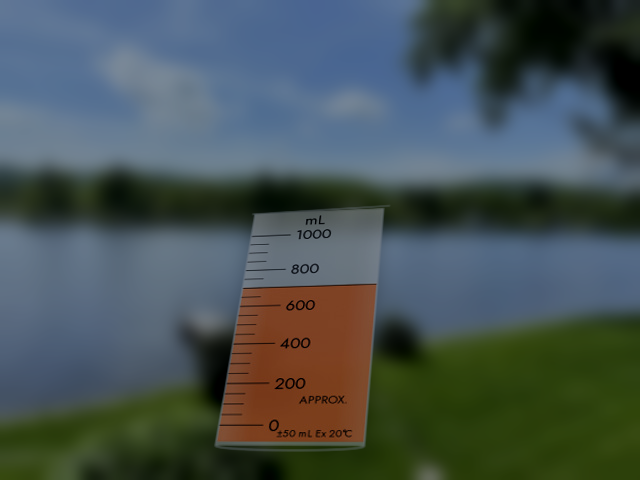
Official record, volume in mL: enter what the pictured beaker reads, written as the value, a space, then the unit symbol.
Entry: 700 mL
